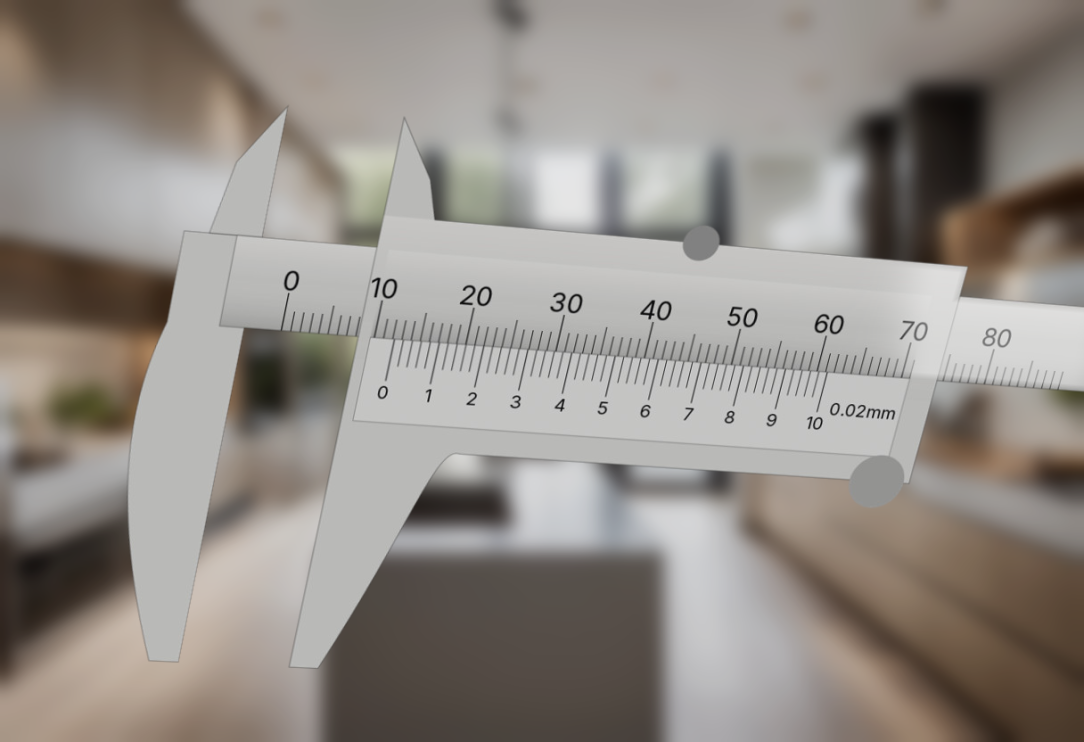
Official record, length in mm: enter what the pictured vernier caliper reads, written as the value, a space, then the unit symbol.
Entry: 12.2 mm
